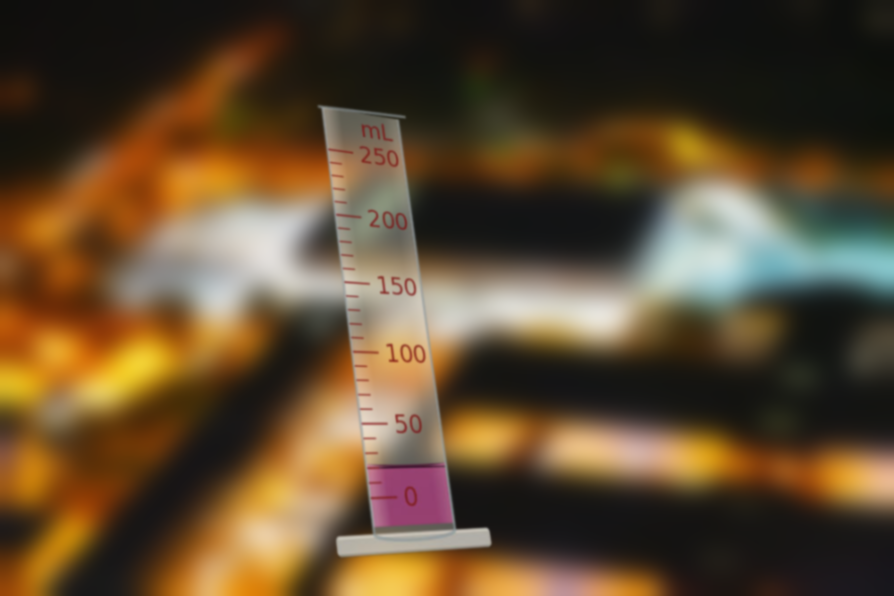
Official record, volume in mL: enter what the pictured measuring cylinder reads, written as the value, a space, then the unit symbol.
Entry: 20 mL
